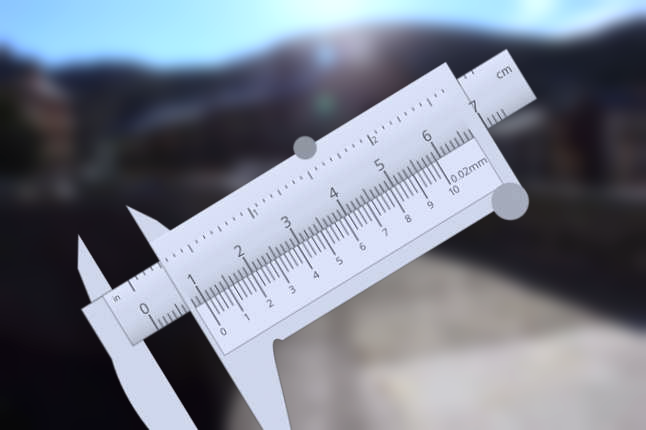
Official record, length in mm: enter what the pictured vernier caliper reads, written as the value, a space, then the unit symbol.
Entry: 10.0 mm
